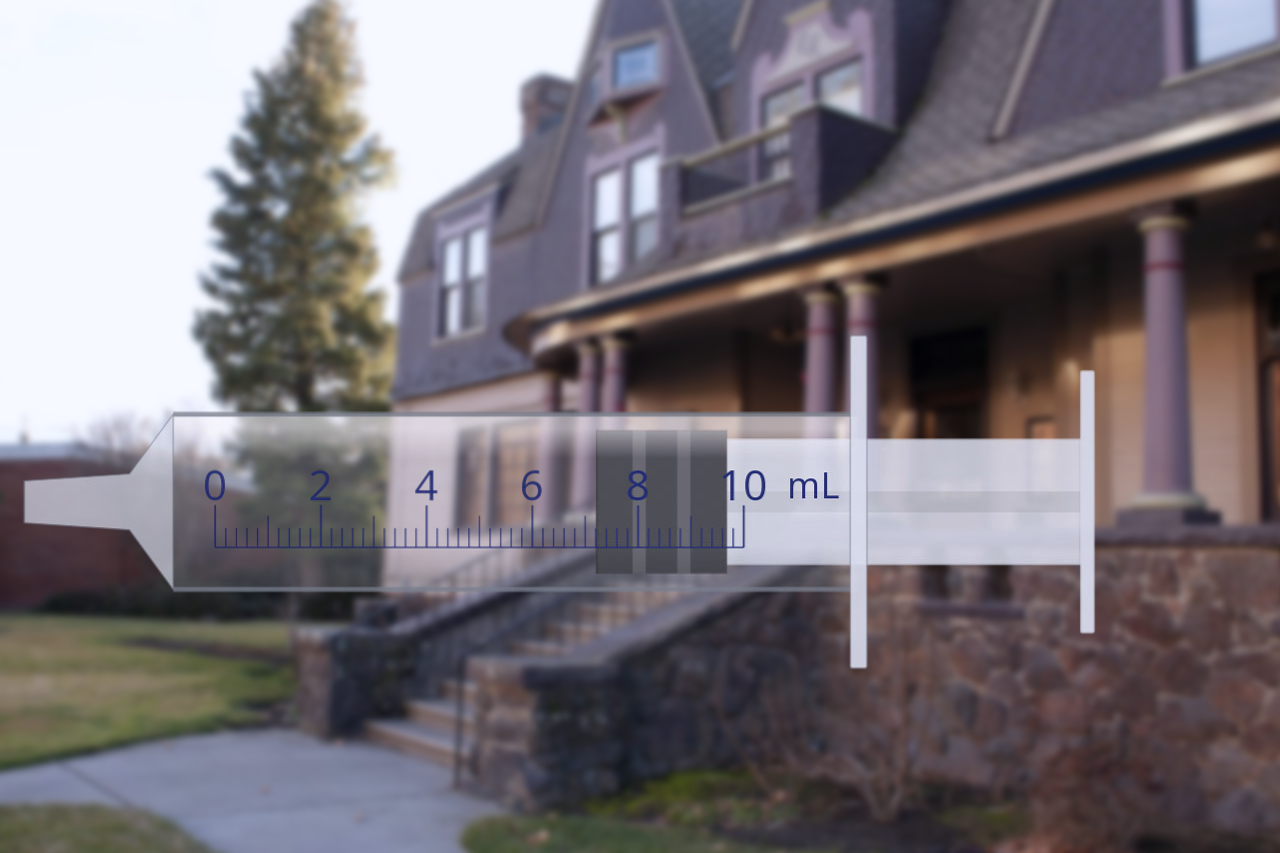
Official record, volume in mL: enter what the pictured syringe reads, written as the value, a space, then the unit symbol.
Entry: 7.2 mL
